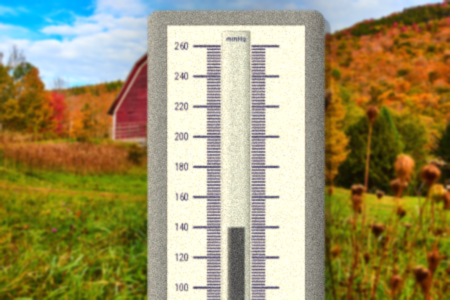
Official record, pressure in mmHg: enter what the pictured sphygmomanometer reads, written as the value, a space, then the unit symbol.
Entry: 140 mmHg
